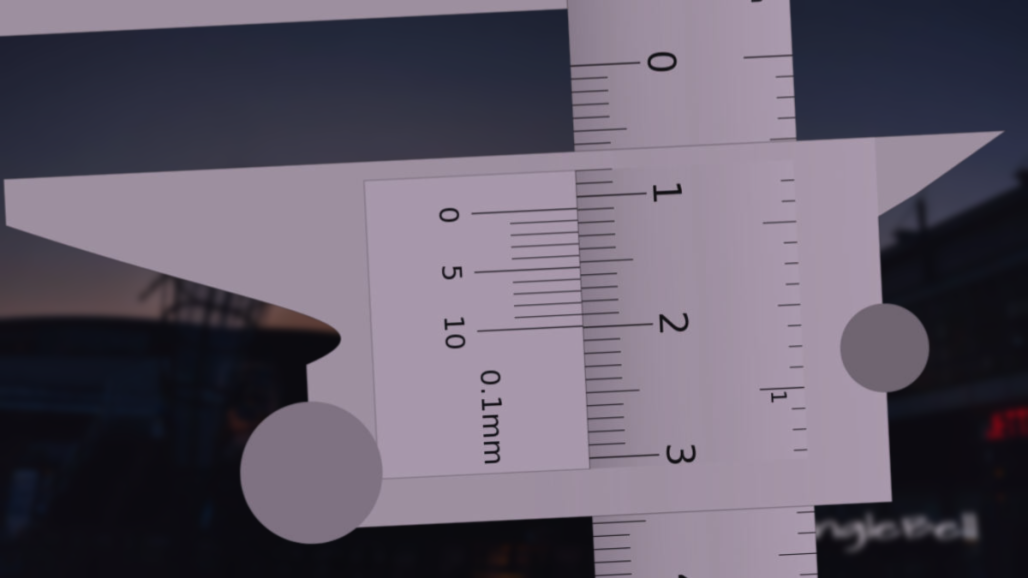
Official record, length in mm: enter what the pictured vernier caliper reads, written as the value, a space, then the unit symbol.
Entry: 10.9 mm
